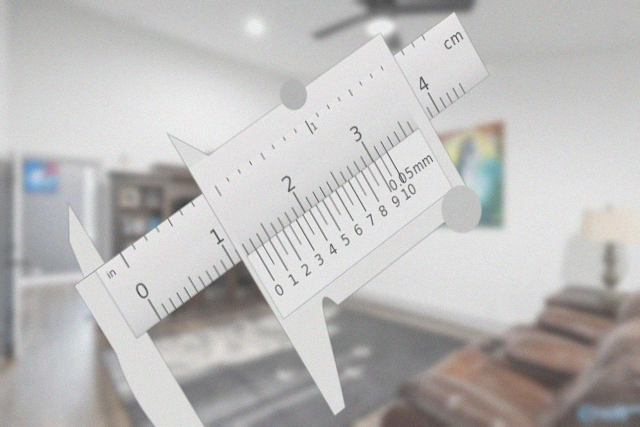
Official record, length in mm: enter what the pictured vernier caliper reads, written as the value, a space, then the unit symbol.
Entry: 13.0 mm
